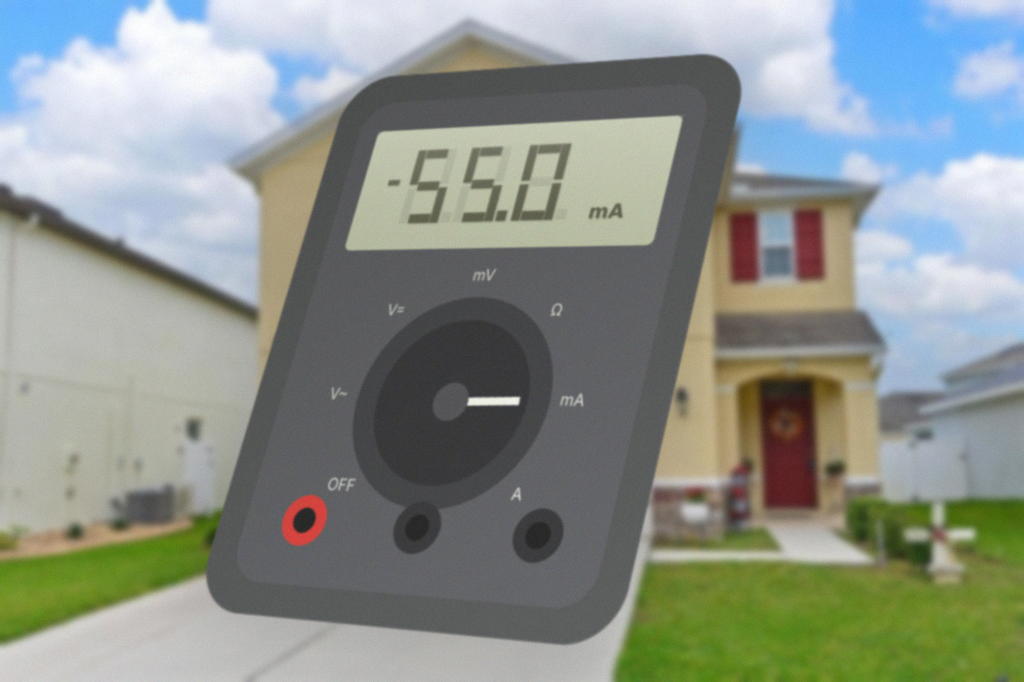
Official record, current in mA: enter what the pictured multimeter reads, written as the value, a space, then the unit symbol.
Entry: -55.0 mA
